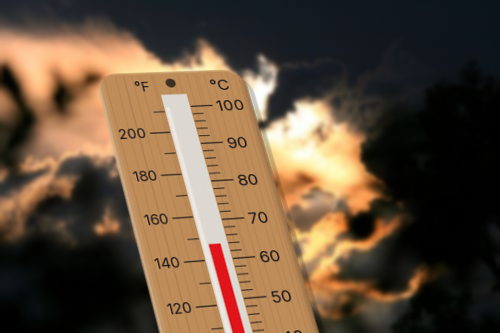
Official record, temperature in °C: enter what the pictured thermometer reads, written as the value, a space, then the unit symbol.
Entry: 64 °C
